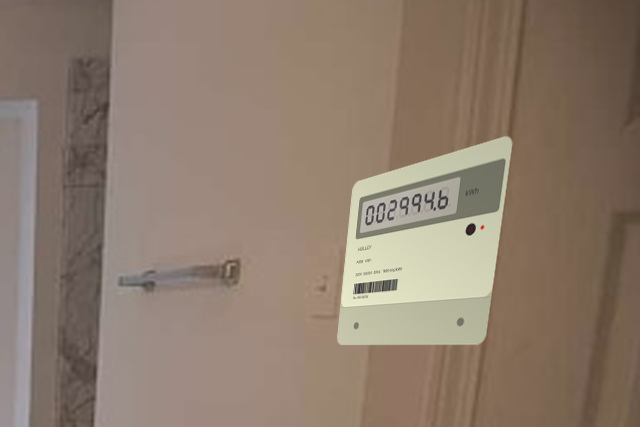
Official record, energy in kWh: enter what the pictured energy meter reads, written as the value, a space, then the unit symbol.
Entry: 2994.6 kWh
